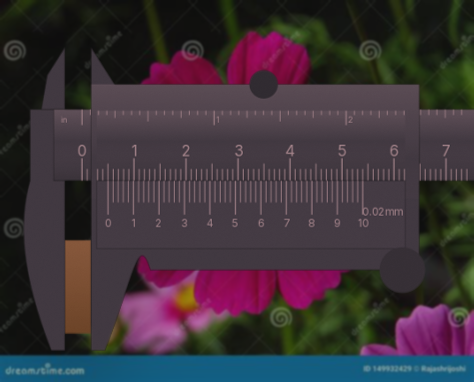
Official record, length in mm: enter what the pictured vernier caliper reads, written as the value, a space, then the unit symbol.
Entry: 5.0 mm
